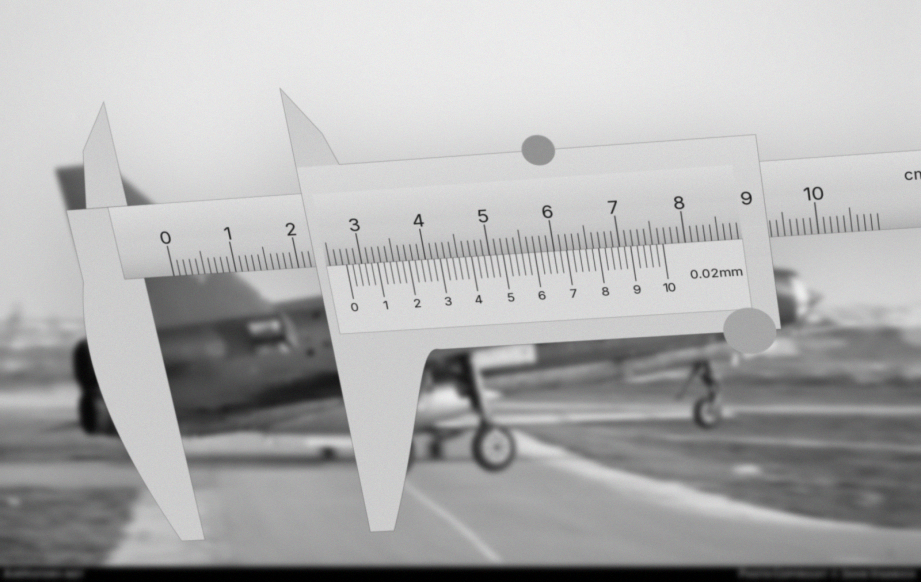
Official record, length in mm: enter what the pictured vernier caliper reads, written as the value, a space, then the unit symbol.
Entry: 27.6 mm
